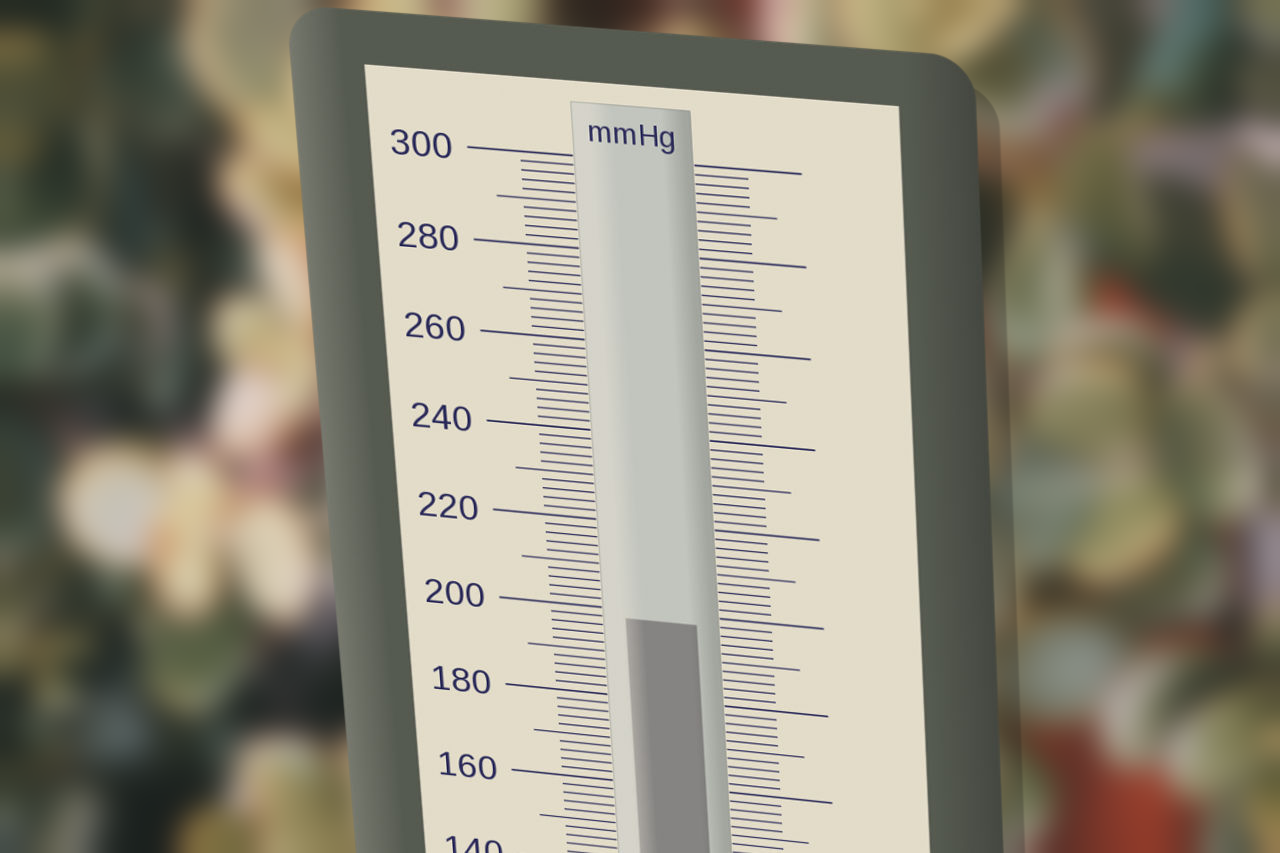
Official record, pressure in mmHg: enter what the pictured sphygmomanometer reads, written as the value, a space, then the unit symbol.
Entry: 198 mmHg
